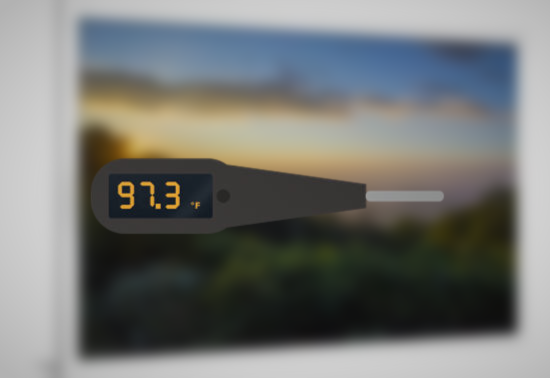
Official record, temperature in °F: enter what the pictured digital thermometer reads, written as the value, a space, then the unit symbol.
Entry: 97.3 °F
